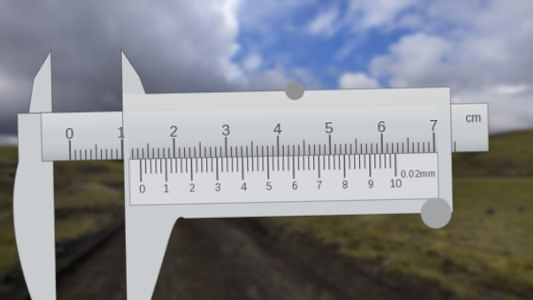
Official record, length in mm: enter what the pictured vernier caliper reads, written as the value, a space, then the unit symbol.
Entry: 13.5 mm
